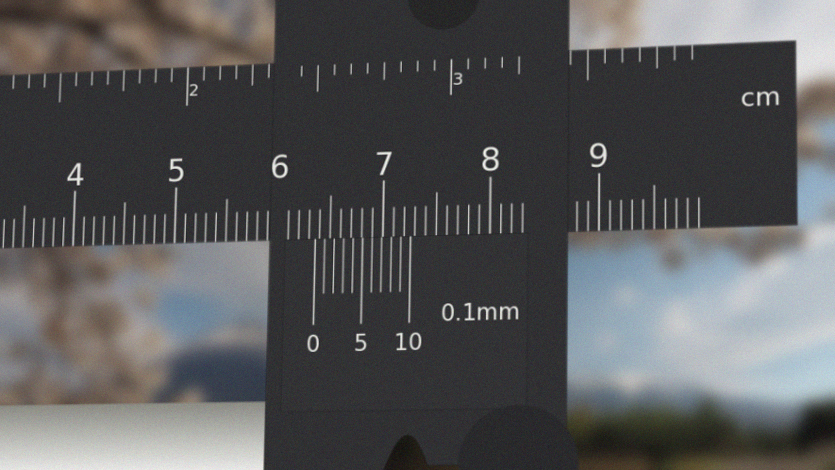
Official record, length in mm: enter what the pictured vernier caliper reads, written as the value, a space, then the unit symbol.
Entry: 63.6 mm
